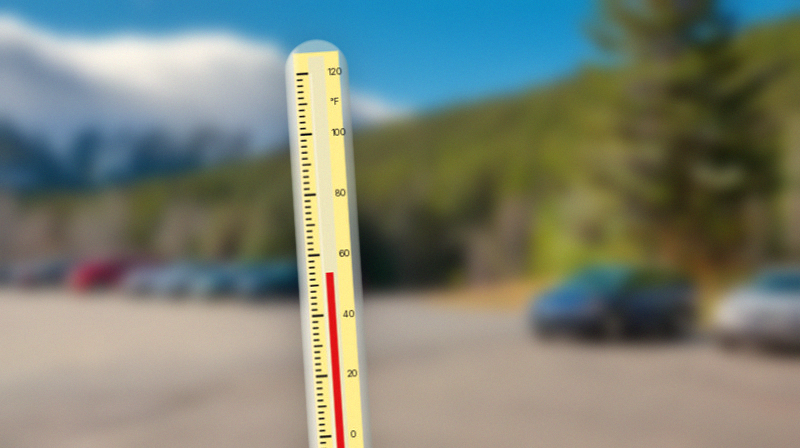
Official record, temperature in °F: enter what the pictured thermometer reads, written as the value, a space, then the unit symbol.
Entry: 54 °F
